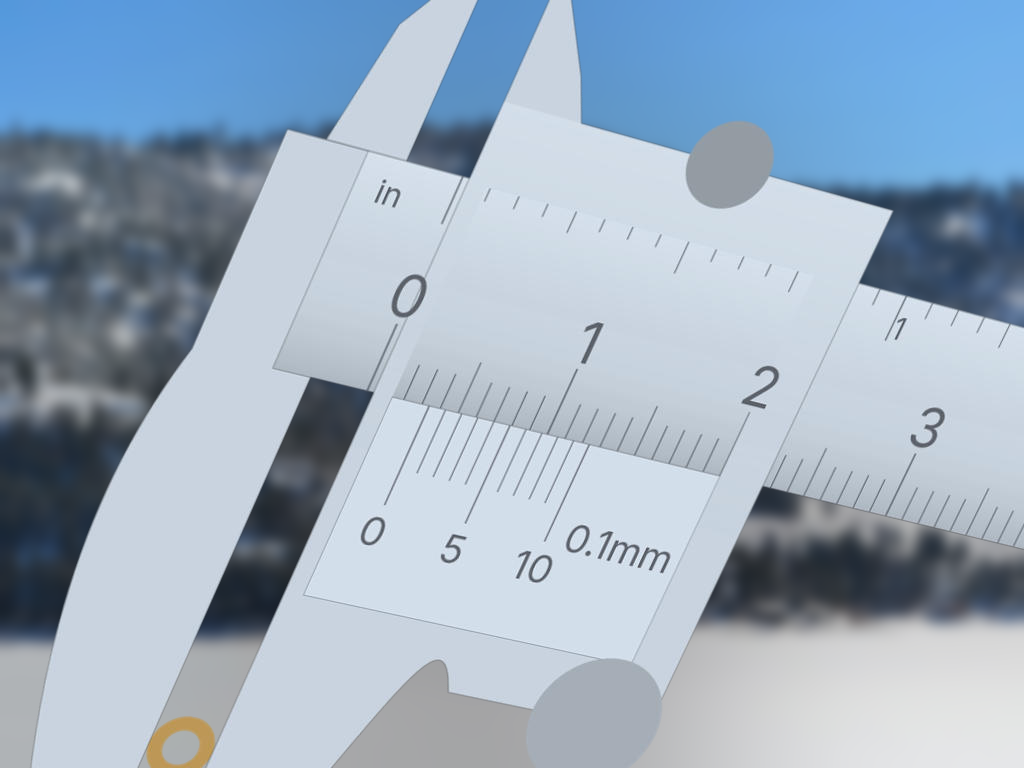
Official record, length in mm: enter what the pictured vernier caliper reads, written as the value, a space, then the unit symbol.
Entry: 3.4 mm
